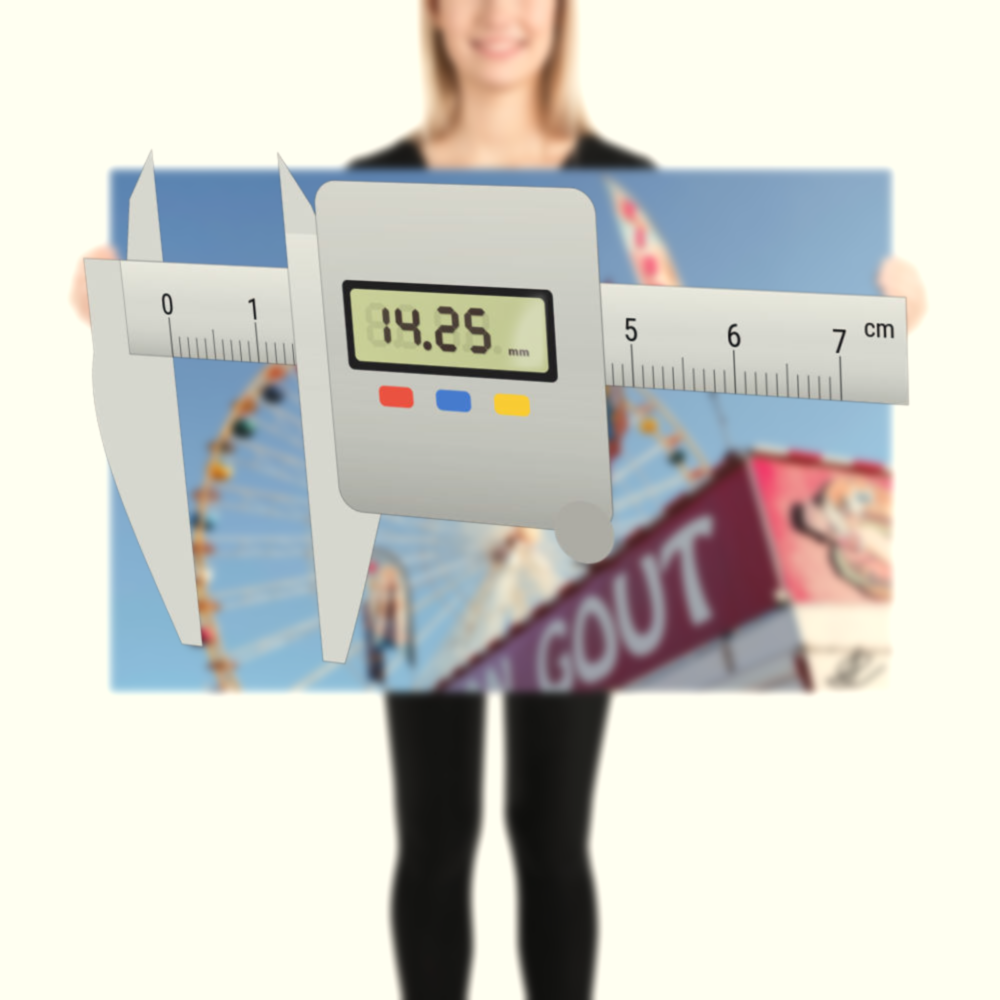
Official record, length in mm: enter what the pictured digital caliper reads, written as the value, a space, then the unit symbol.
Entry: 14.25 mm
